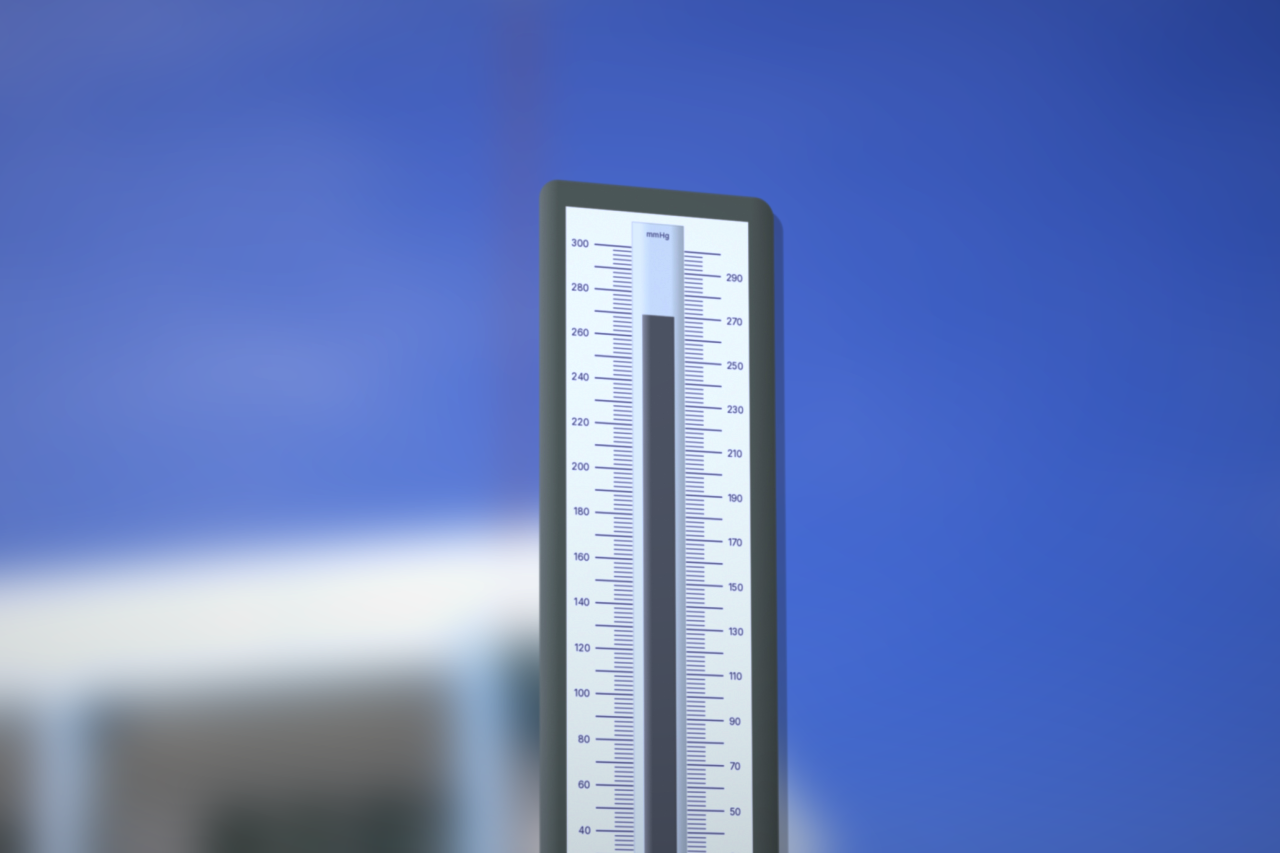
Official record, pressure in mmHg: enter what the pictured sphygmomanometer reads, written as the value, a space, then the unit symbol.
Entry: 270 mmHg
